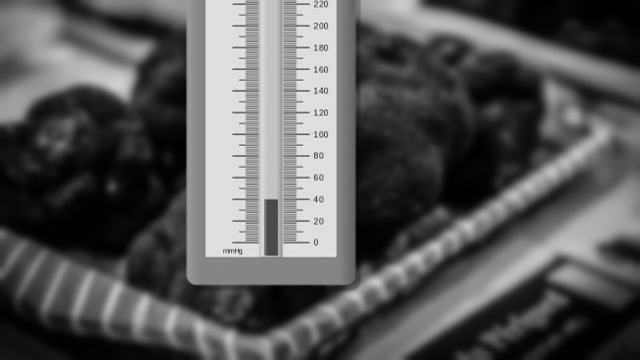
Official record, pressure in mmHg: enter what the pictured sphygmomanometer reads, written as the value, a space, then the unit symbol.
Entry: 40 mmHg
